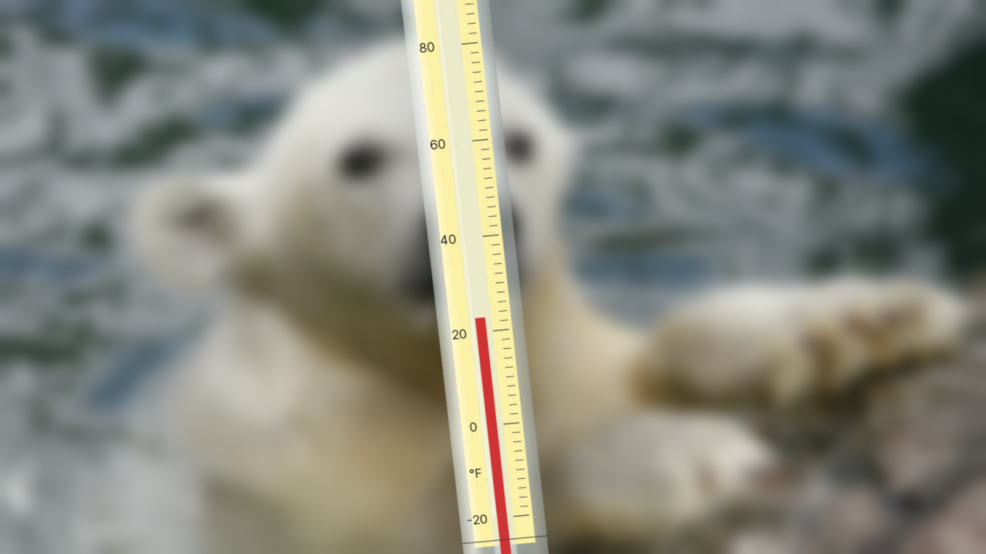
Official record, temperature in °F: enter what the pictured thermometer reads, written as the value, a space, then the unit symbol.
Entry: 23 °F
